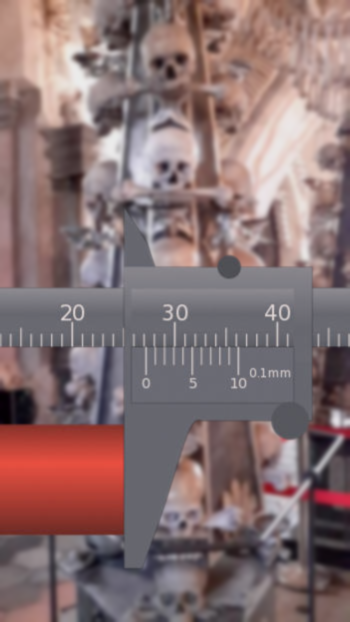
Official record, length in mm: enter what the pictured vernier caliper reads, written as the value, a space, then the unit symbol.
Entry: 27.2 mm
